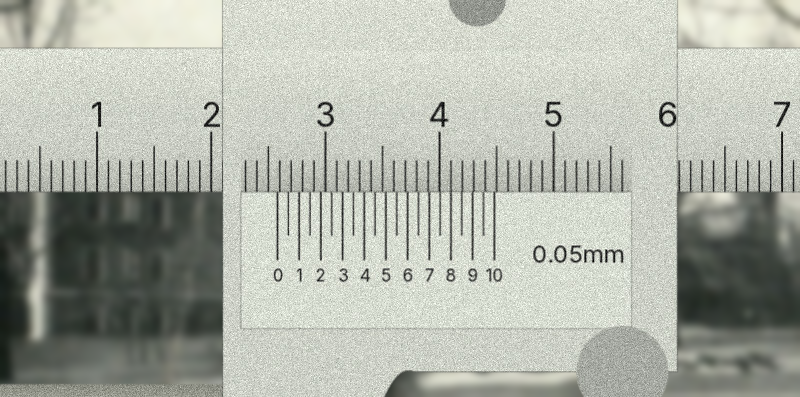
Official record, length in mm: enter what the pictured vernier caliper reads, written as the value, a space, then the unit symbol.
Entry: 25.8 mm
